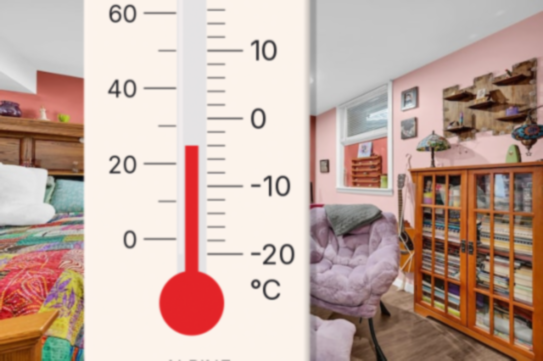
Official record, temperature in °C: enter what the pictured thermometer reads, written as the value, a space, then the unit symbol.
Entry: -4 °C
